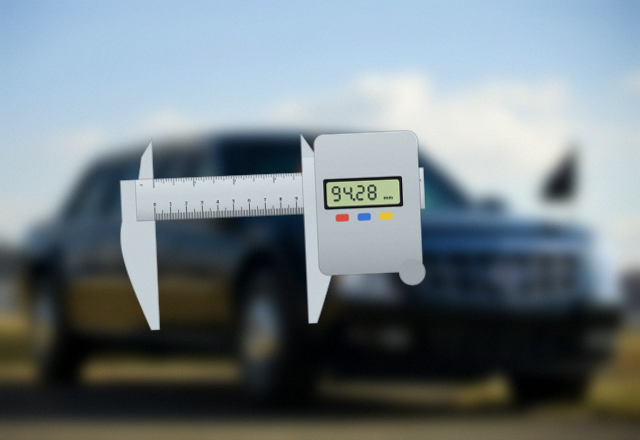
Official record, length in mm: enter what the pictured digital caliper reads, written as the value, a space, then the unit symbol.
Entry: 94.28 mm
